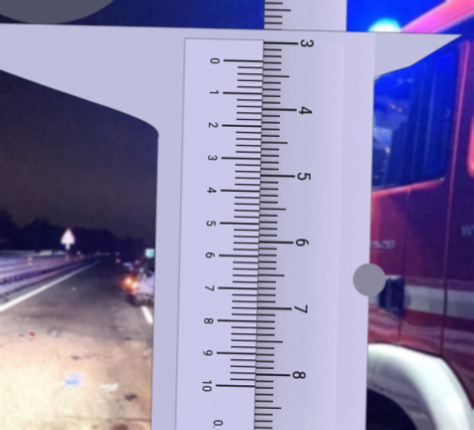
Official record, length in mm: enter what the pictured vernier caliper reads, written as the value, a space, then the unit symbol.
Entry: 32.8 mm
